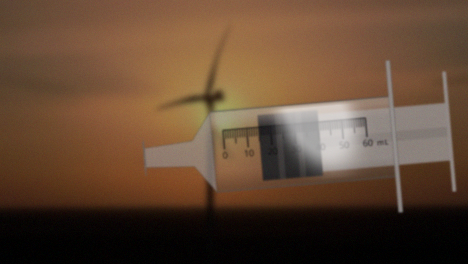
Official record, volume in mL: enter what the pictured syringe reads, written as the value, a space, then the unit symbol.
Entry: 15 mL
